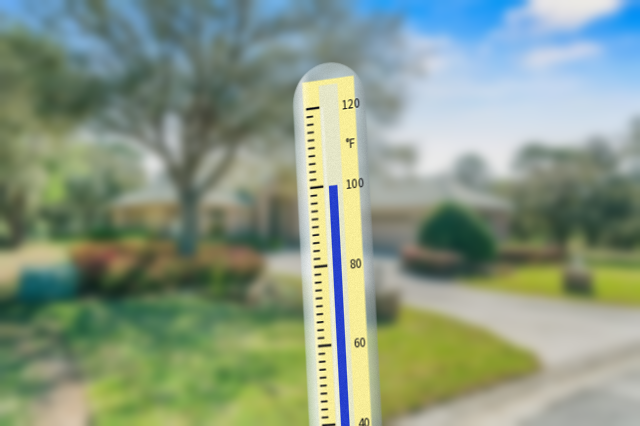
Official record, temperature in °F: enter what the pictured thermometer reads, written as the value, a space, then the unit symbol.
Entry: 100 °F
